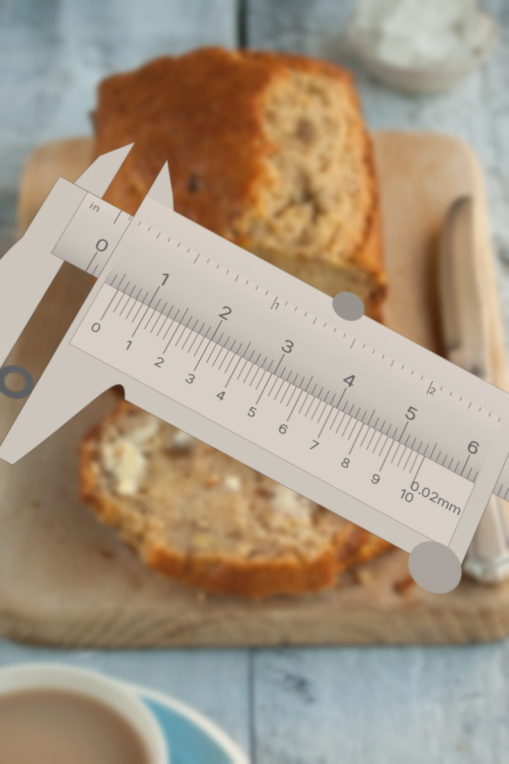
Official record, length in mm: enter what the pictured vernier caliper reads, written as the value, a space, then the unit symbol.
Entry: 5.2 mm
